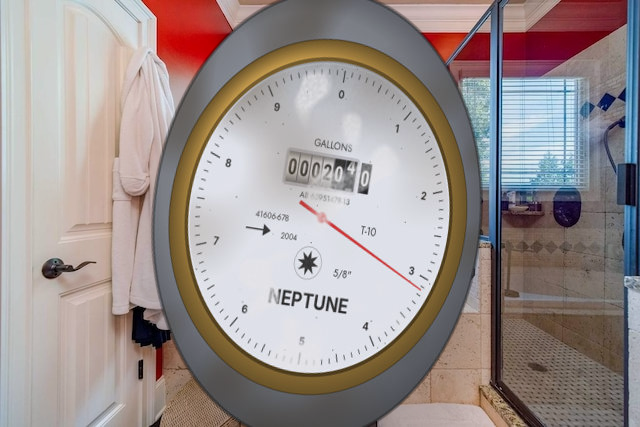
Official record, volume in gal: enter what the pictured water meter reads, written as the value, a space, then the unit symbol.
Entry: 2043.1 gal
